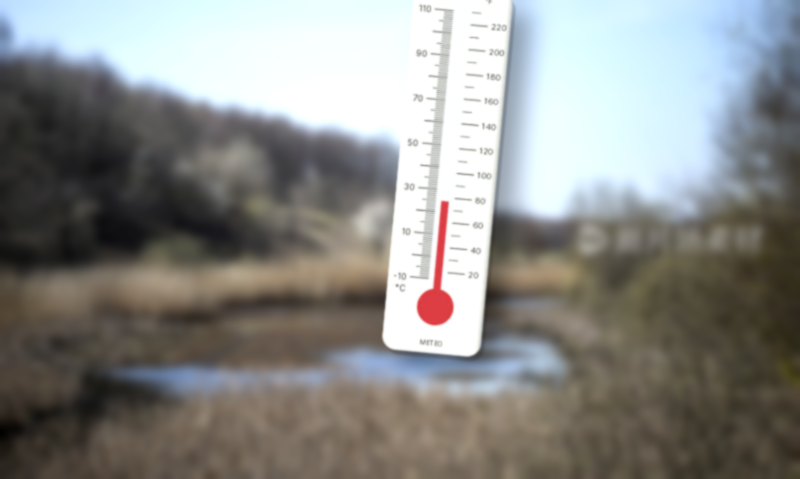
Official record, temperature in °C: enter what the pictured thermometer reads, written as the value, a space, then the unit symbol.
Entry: 25 °C
